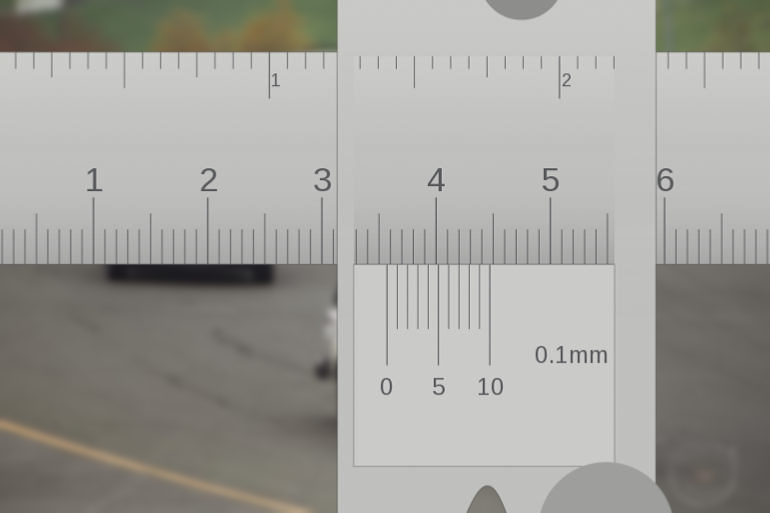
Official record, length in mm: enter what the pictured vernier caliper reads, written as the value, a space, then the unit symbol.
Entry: 35.7 mm
